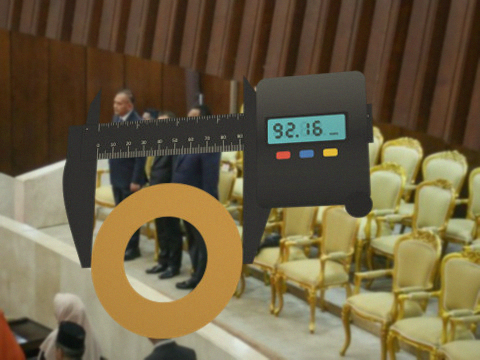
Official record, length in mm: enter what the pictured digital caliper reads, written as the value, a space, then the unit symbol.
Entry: 92.16 mm
